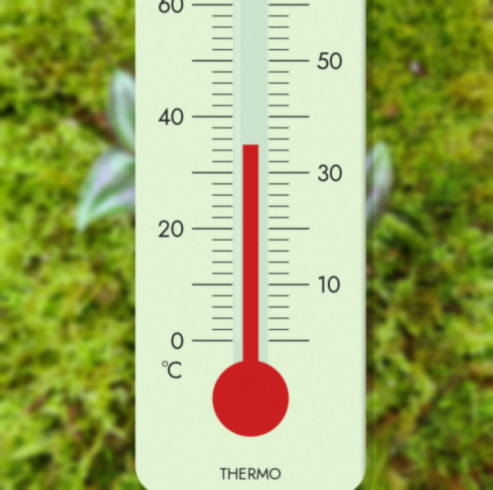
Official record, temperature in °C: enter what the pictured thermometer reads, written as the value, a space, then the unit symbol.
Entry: 35 °C
